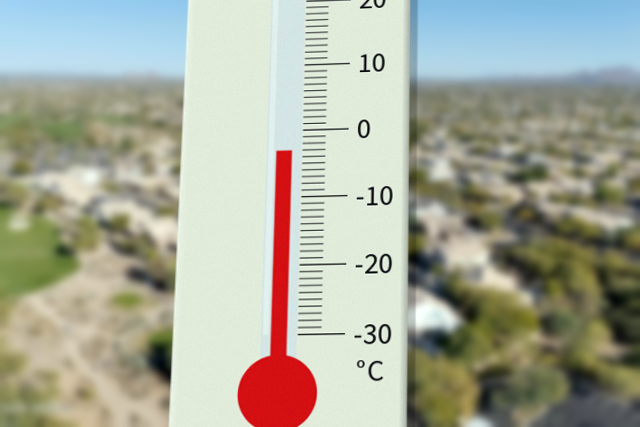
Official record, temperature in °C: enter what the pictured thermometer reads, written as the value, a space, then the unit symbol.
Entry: -3 °C
